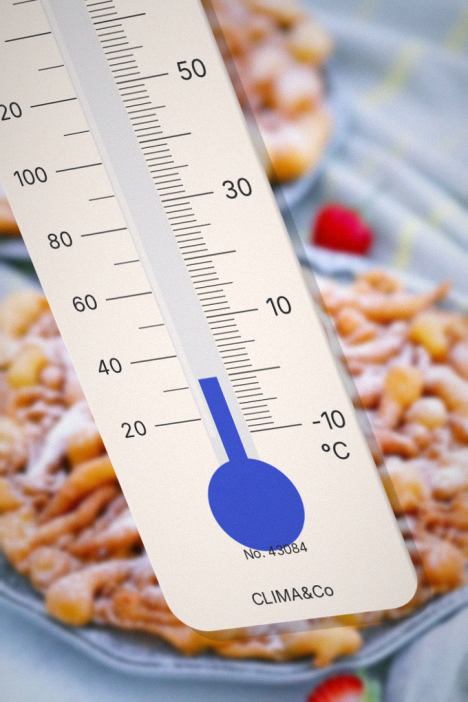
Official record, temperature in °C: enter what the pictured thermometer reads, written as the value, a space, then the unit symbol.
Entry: 0 °C
